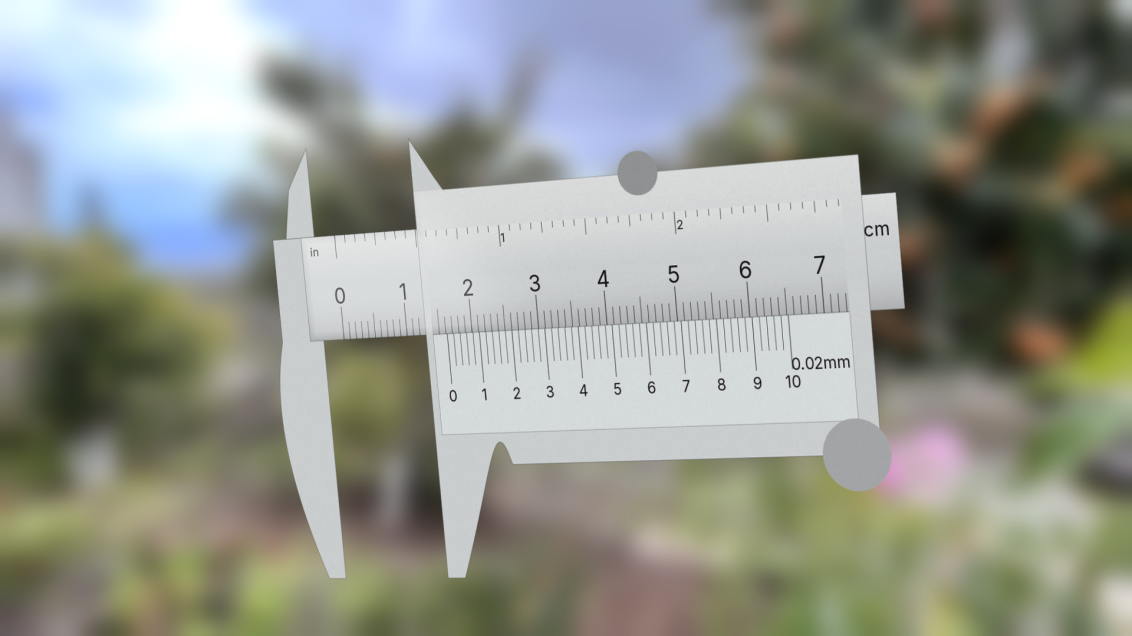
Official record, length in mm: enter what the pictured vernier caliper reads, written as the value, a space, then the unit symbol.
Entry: 16.2 mm
